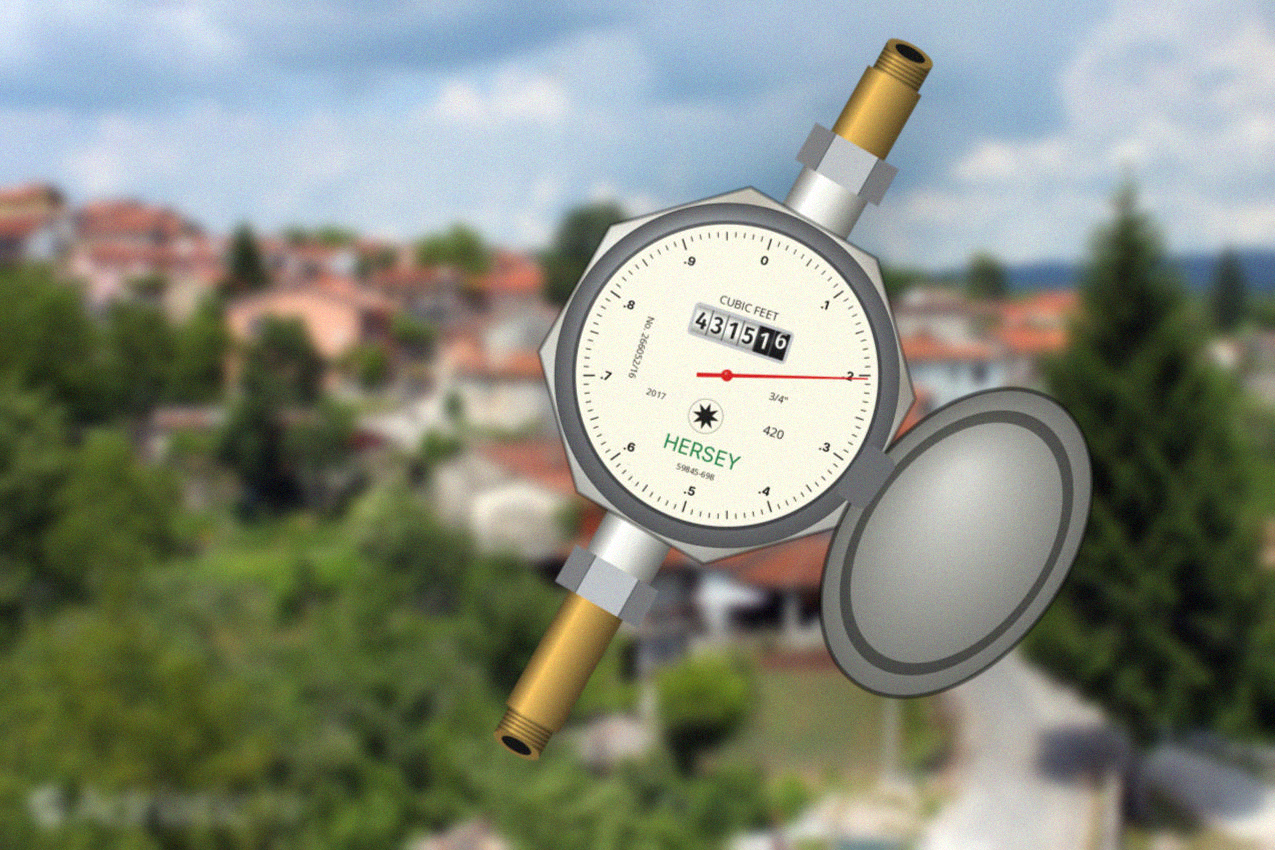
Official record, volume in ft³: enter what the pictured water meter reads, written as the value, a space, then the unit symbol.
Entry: 431516.20 ft³
